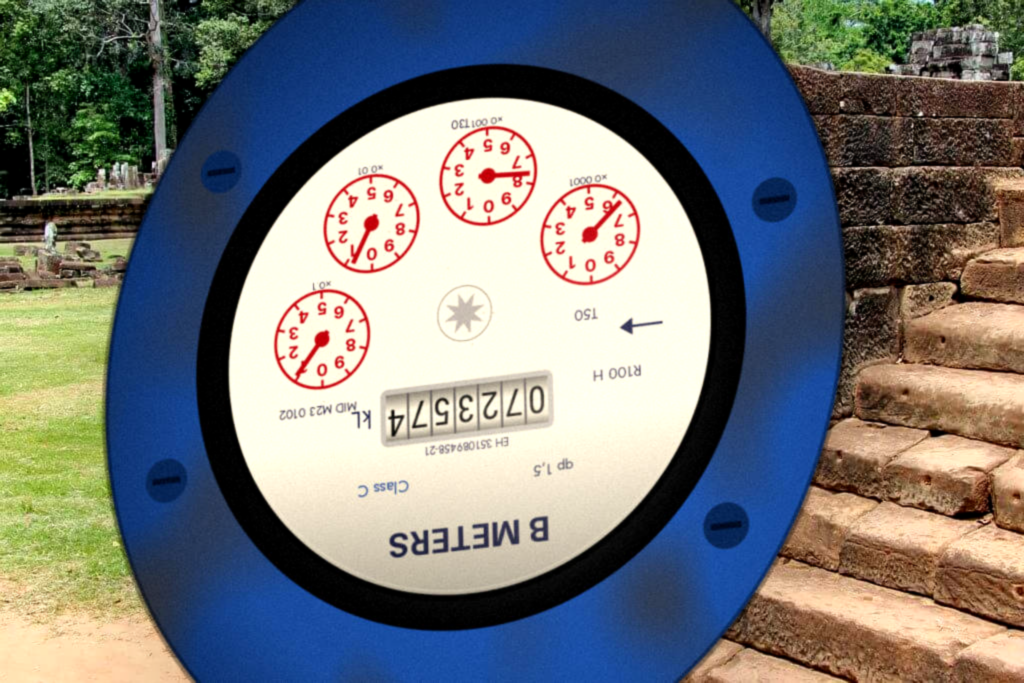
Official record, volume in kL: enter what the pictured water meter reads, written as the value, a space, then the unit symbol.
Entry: 723574.1076 kL
